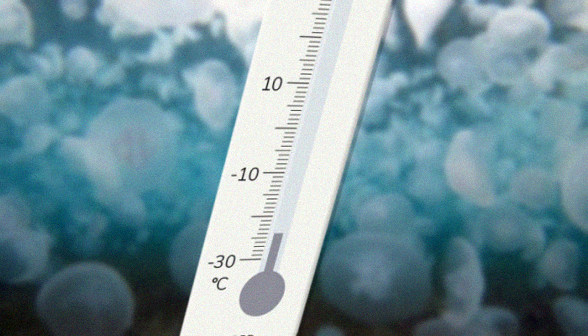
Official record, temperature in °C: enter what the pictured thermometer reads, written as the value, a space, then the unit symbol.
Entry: -24 °C
